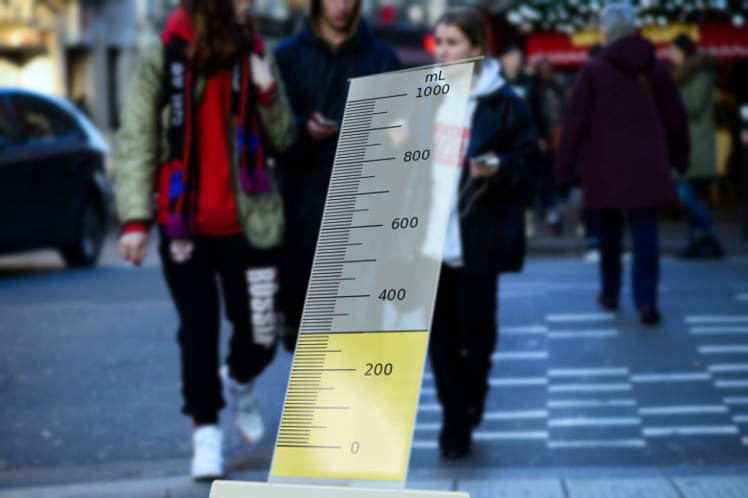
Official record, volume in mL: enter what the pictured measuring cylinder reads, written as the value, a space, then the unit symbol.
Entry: 300 mL
